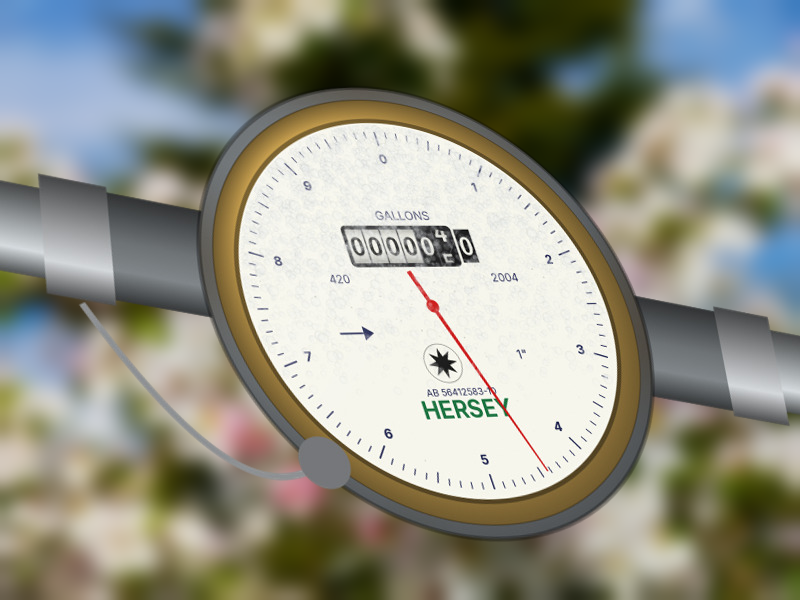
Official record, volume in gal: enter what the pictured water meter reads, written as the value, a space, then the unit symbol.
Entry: 44.4 gal
